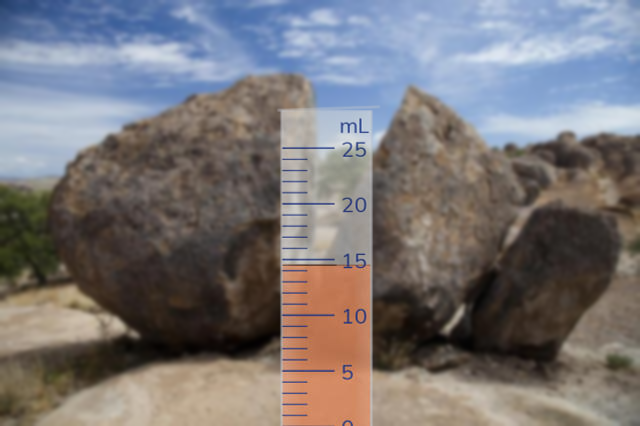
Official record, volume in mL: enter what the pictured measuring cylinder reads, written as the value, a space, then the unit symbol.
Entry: 14.5 mL
